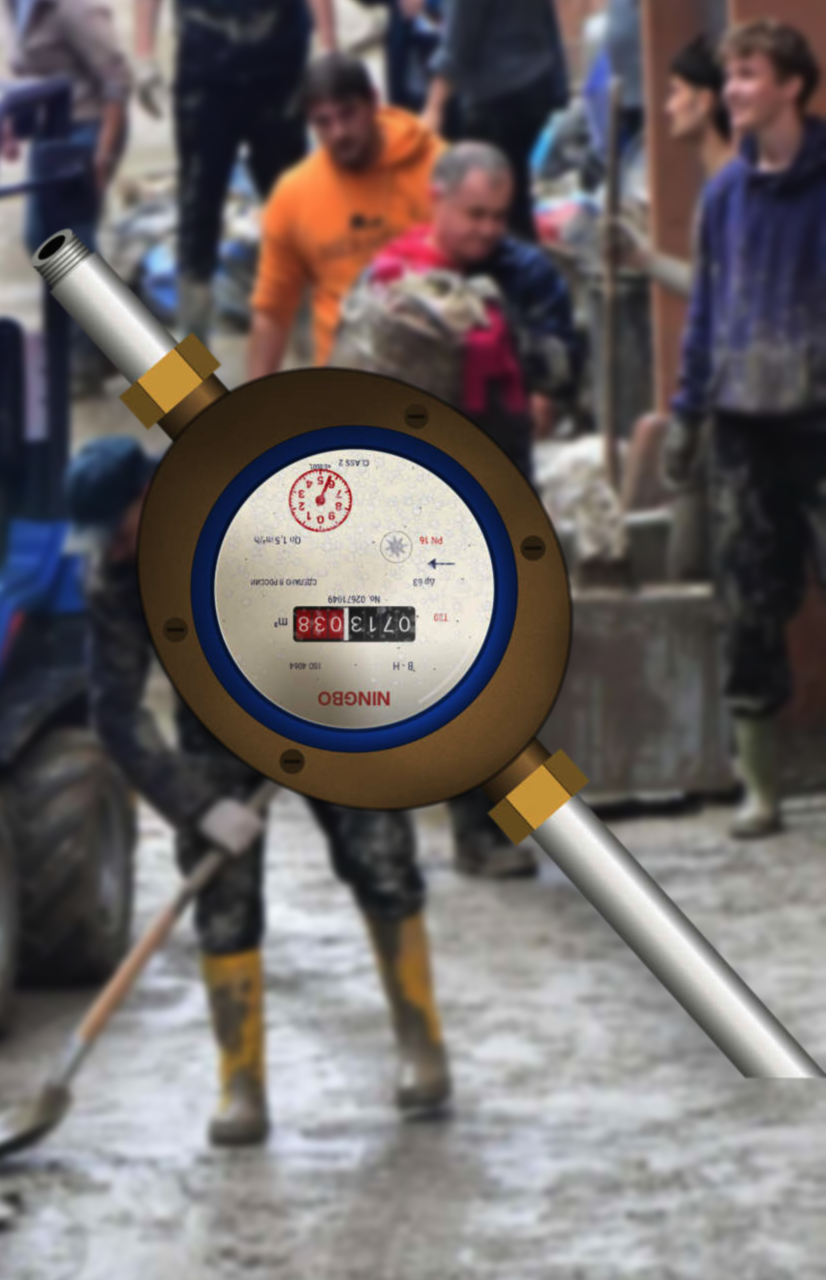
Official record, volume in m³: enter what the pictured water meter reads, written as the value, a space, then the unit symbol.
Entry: 713.0385 m³
